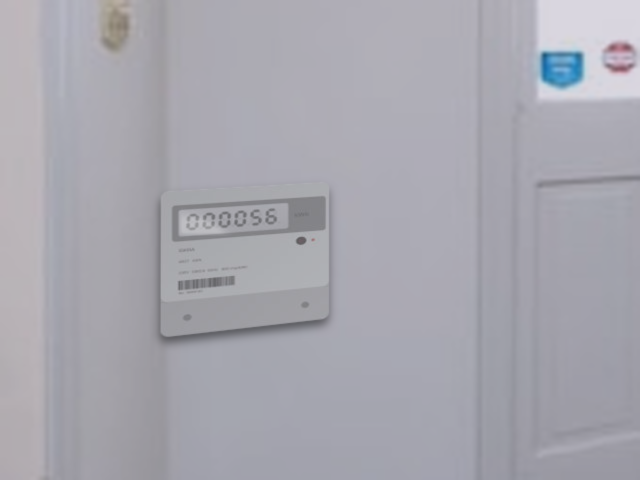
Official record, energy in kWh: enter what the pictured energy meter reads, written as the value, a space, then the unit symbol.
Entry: 56 kWh
